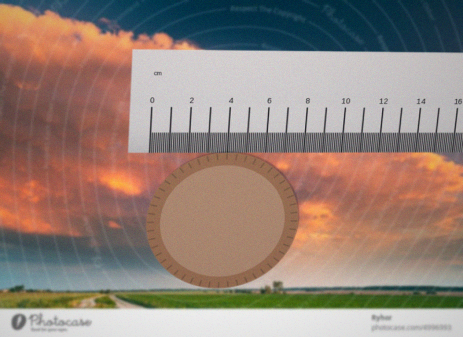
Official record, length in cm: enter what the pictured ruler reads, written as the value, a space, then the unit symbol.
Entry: 8 cm
